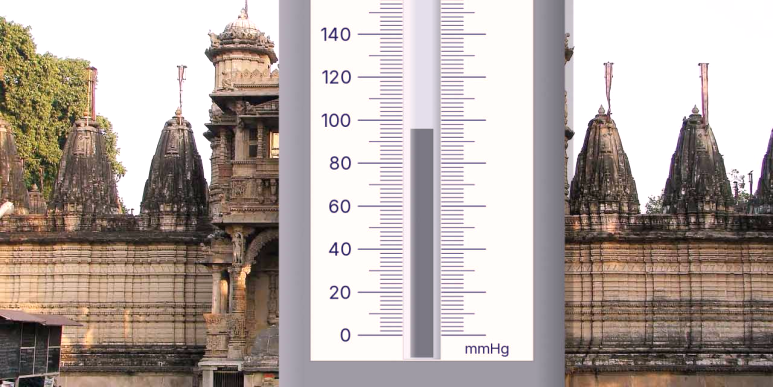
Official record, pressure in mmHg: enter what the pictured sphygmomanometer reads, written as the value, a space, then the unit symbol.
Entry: 96 mmHg
